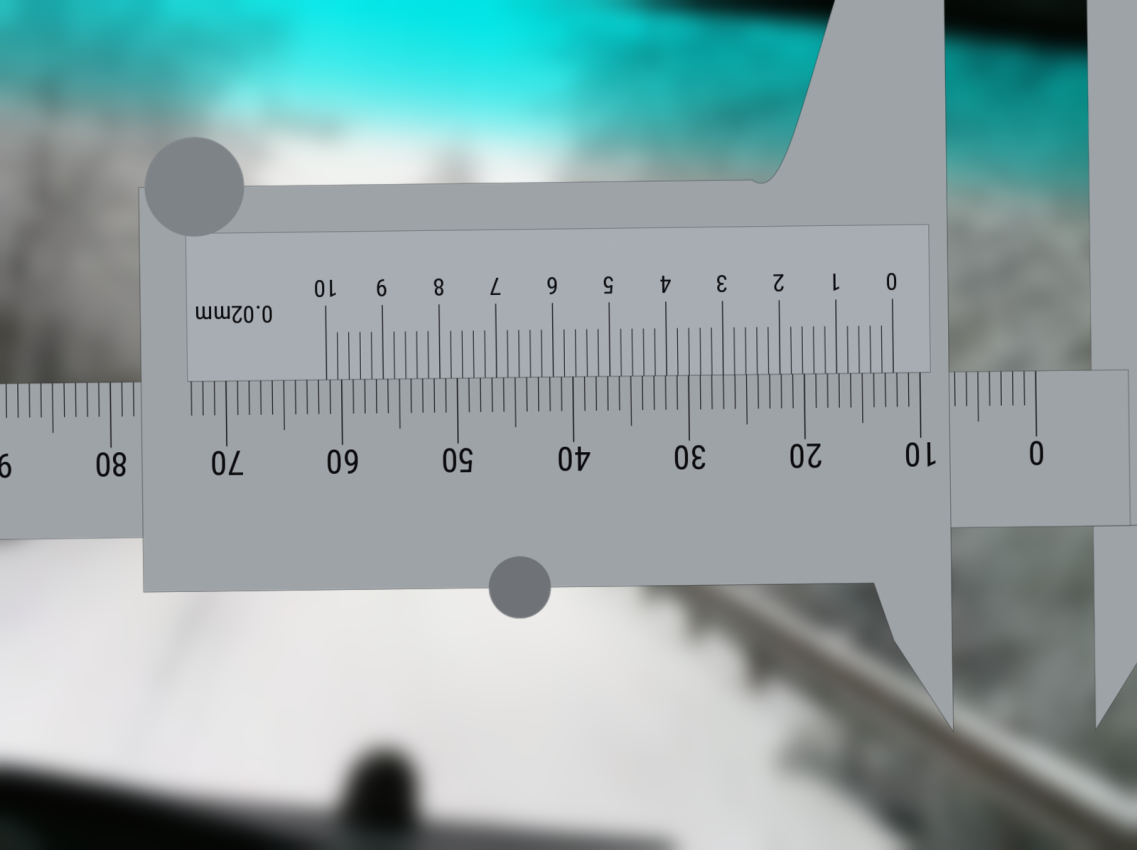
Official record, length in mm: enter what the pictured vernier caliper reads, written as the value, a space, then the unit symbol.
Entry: 12.3 mm
